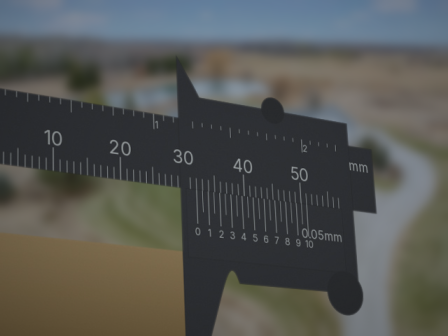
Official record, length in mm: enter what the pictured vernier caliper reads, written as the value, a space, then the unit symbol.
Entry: 32.0 mm
